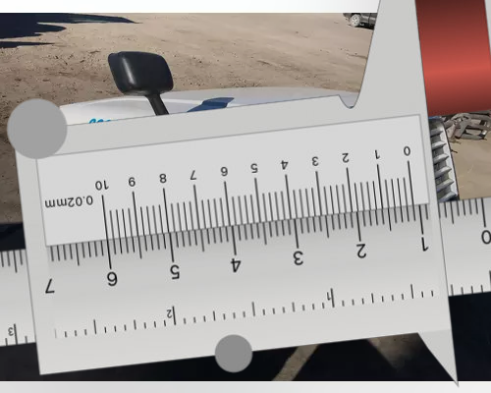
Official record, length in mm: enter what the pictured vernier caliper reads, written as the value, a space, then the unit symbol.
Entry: 11.0 mm
